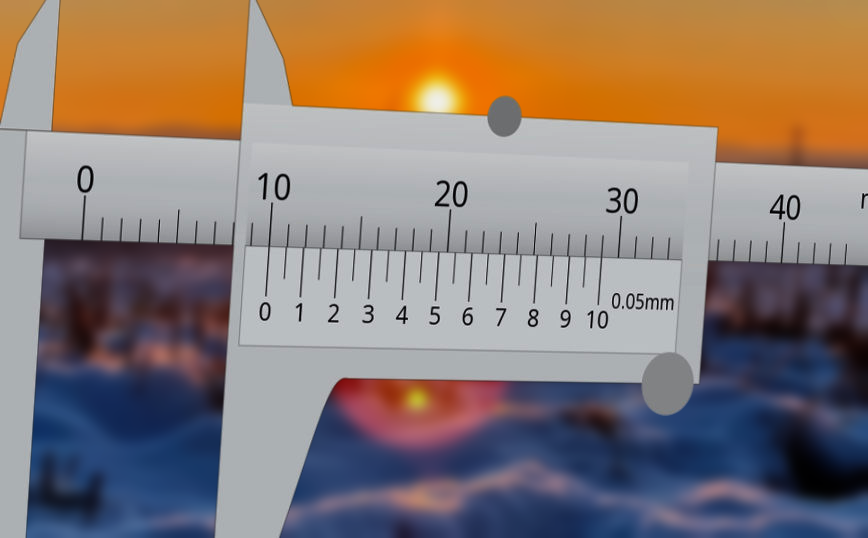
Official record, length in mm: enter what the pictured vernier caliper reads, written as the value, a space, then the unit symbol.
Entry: 10.0 mm
